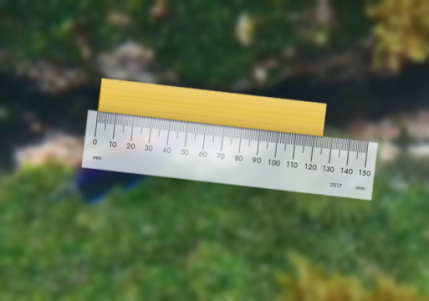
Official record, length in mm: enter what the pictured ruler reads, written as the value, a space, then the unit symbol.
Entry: 125 mm
